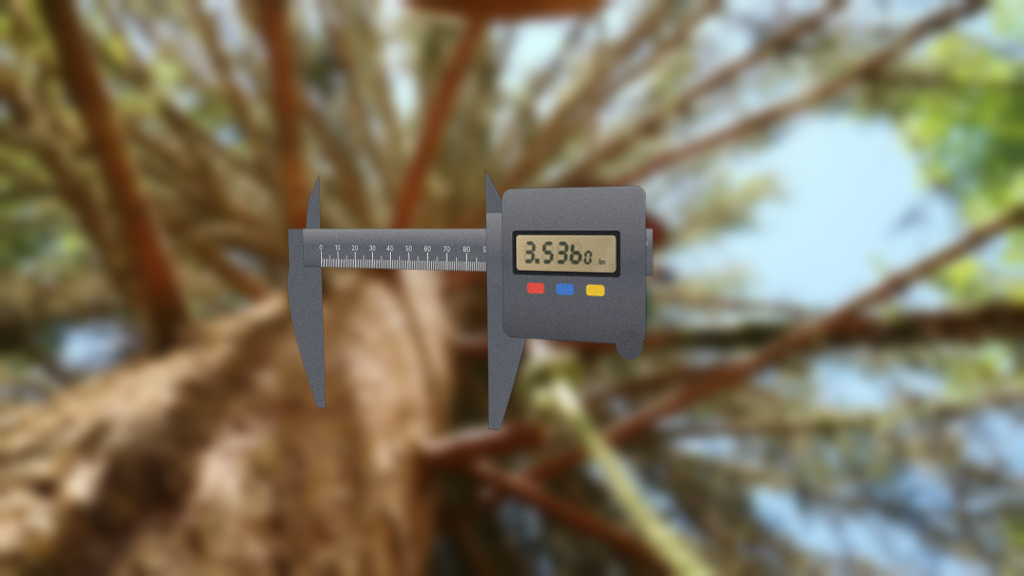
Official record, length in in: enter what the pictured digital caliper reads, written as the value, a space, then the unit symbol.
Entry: 3.5360 in
